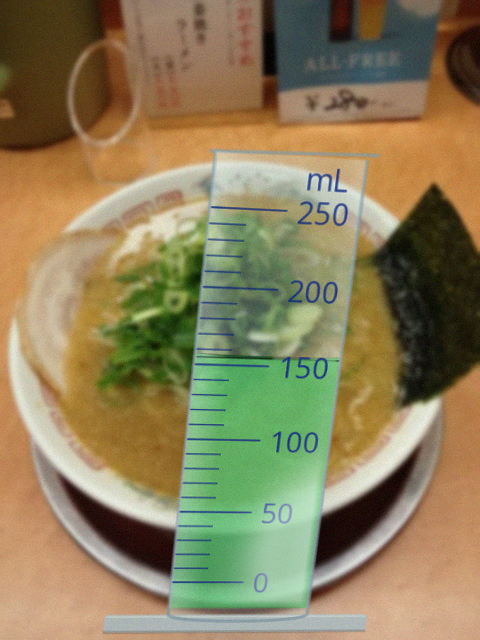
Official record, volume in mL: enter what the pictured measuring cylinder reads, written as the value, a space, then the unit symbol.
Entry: 155 mL
